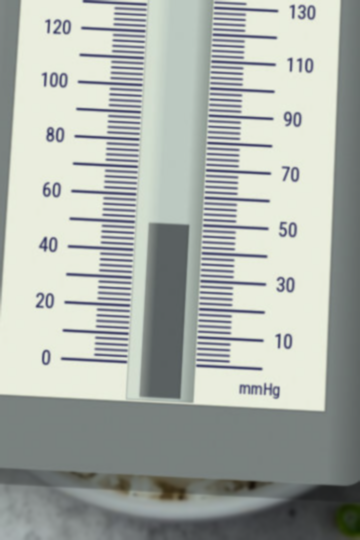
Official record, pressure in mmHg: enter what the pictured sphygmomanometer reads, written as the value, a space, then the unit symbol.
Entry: 50 mmHg
